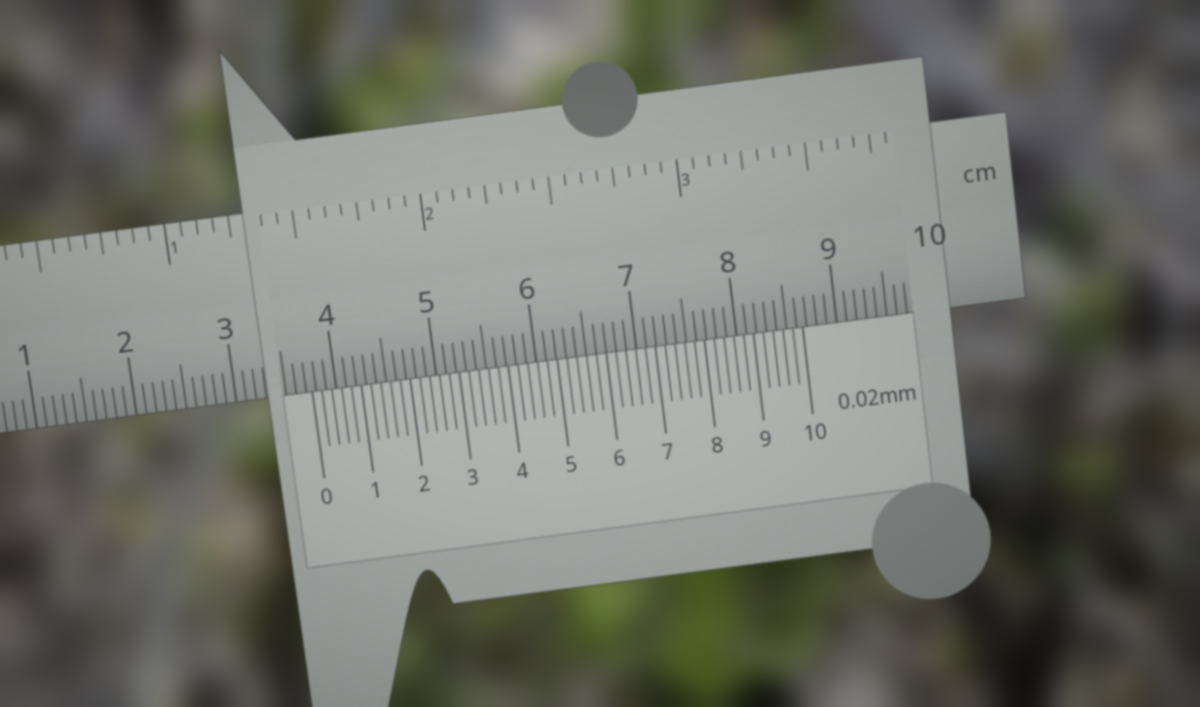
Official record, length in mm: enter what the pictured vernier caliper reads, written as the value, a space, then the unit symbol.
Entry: 37.6 mm
